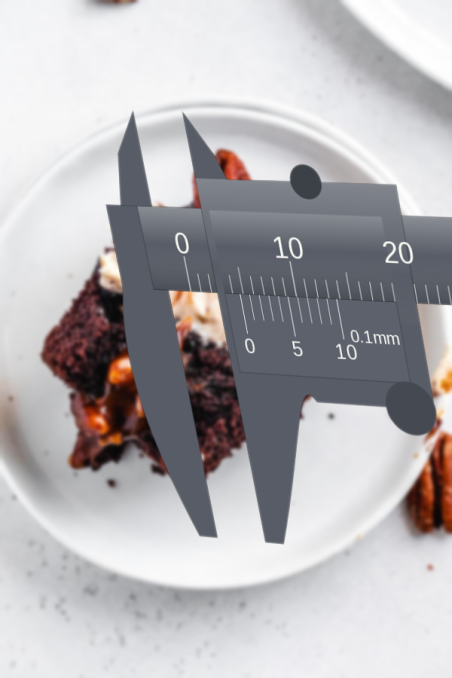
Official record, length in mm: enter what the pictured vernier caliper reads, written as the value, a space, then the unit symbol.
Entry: 4.7 mm
